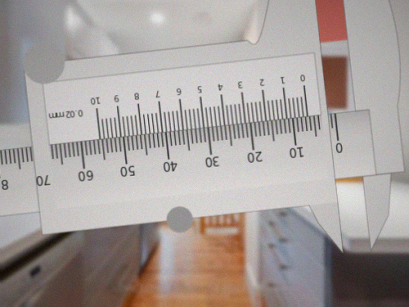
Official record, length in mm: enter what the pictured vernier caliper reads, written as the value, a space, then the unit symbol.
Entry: 6.5 mm
